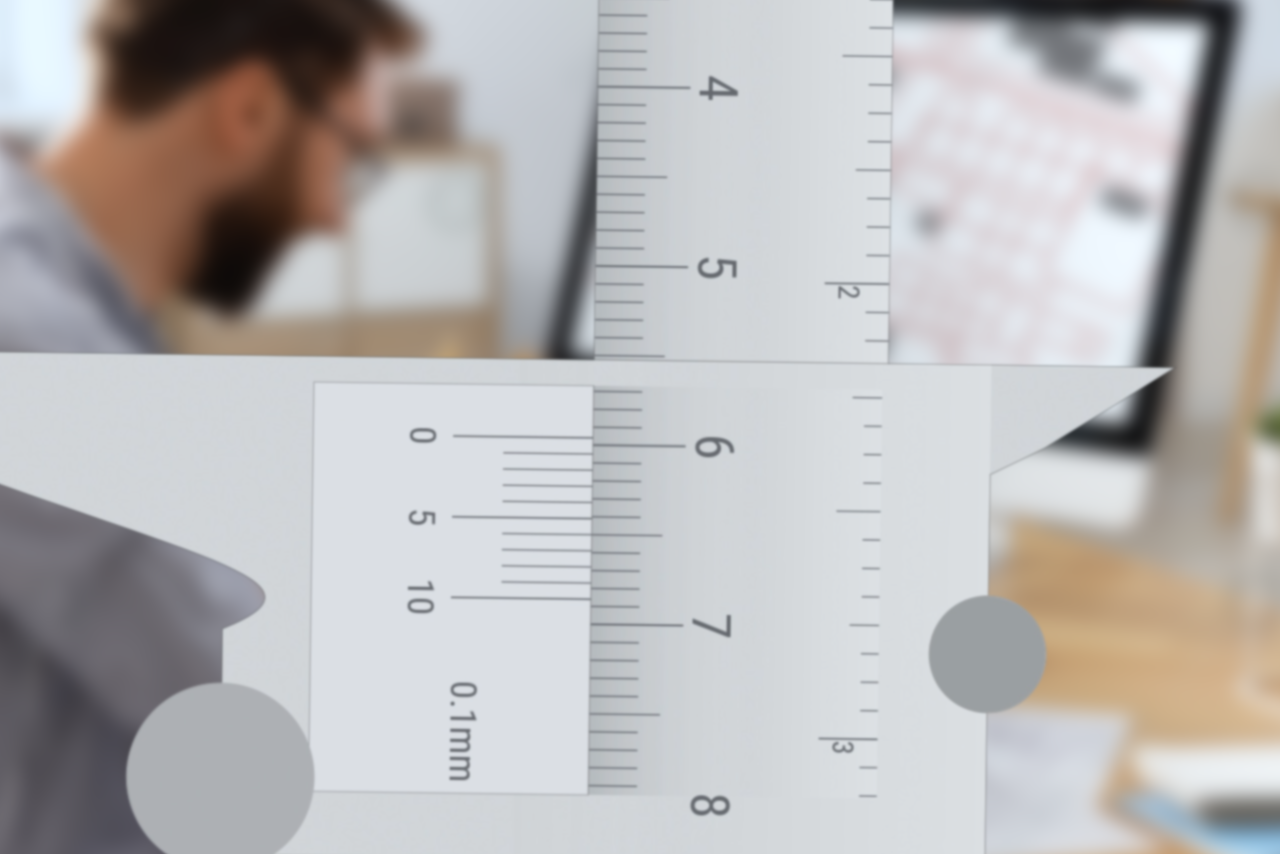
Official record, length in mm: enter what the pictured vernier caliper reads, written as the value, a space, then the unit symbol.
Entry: 59.6 mm
